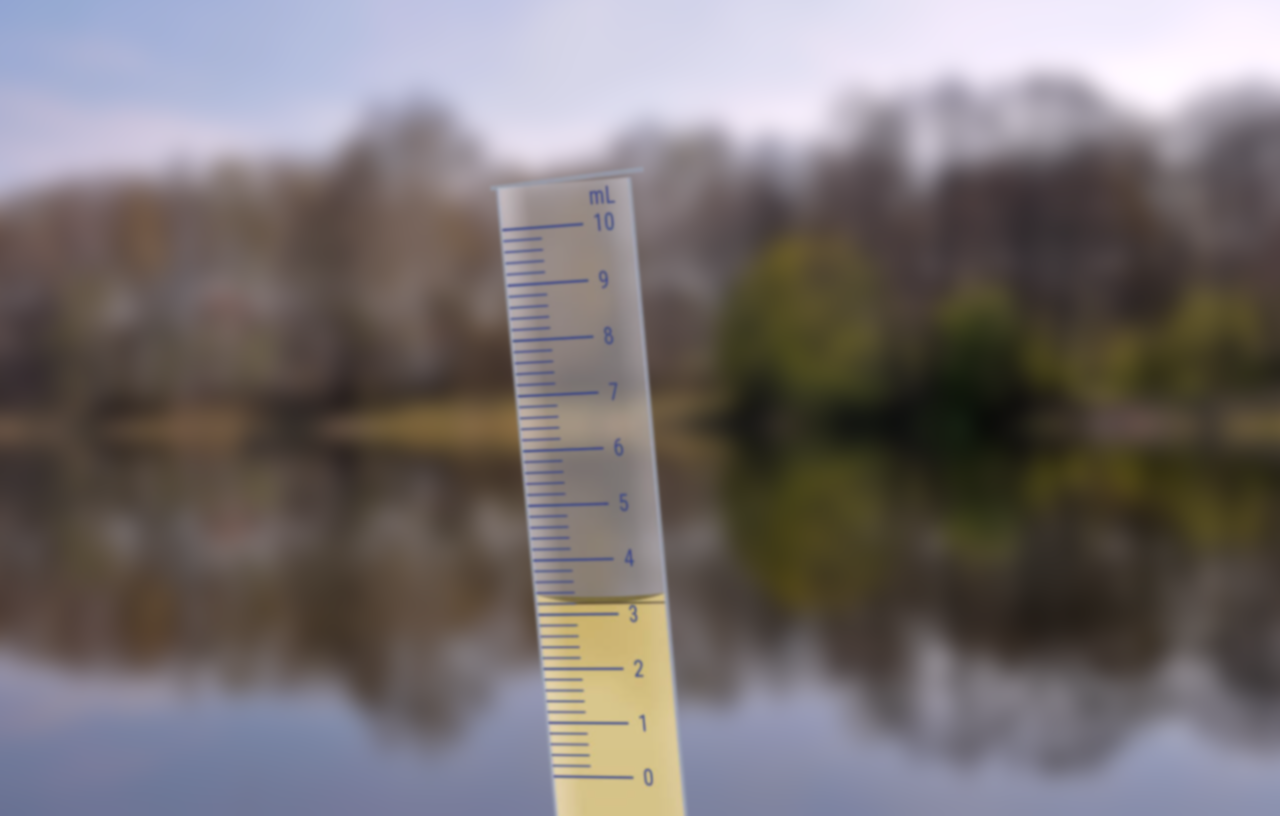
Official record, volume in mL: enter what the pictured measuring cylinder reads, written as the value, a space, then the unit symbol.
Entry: 3.2 mL
